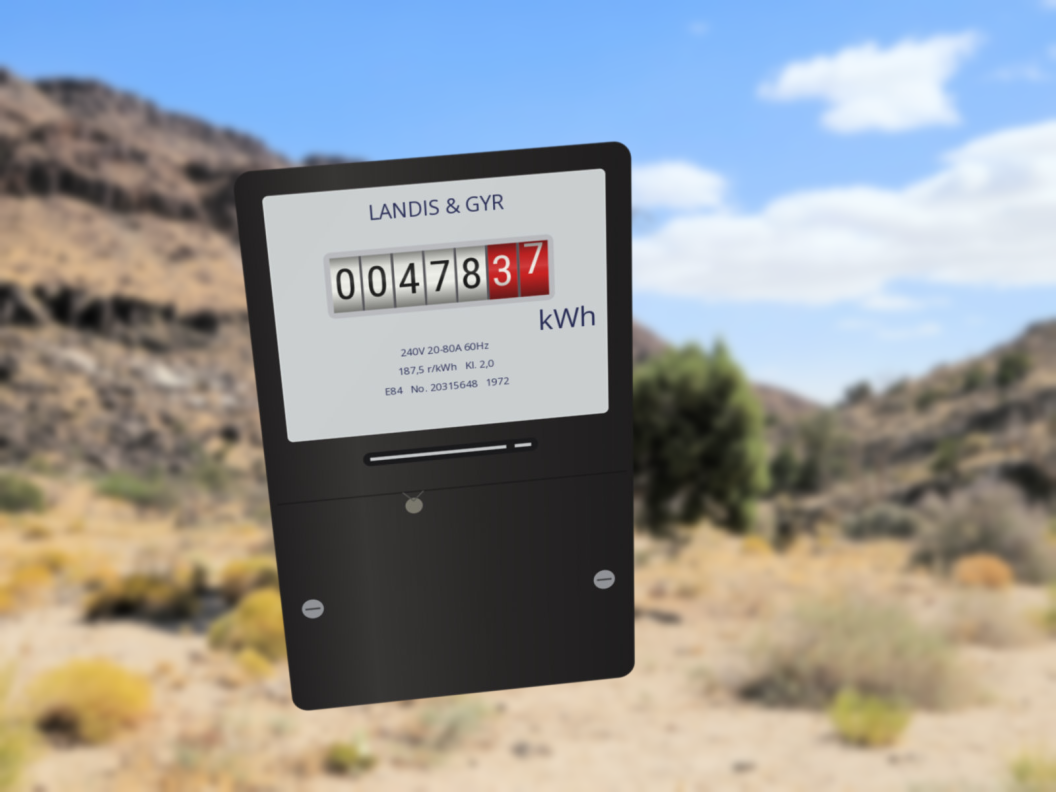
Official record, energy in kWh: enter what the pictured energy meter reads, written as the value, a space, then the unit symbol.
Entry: 478.37 kWh
